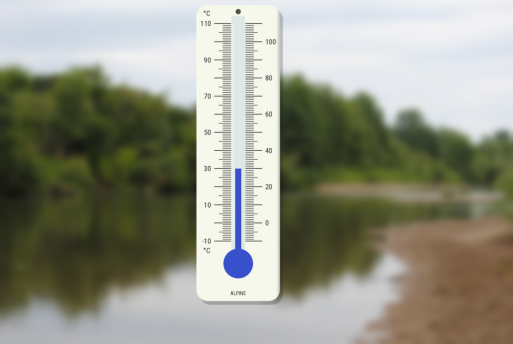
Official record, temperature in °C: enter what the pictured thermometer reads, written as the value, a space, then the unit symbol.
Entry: 30 °C
